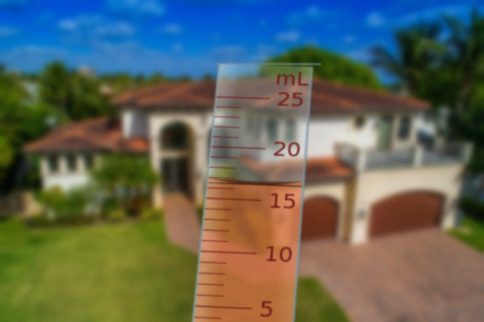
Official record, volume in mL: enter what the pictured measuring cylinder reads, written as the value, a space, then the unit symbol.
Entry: 16.5 mL
